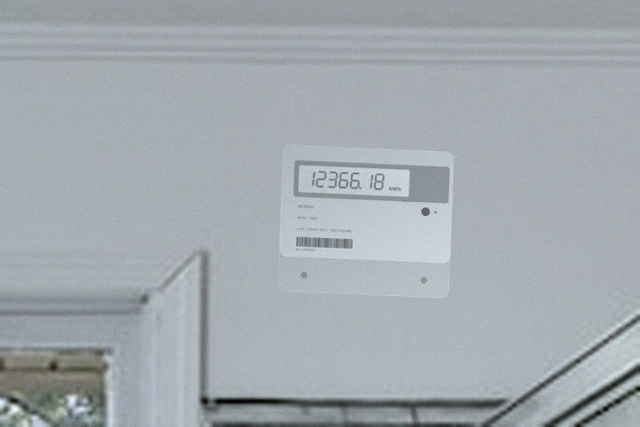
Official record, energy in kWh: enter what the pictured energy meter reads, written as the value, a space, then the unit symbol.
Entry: 12366.18 kWh
